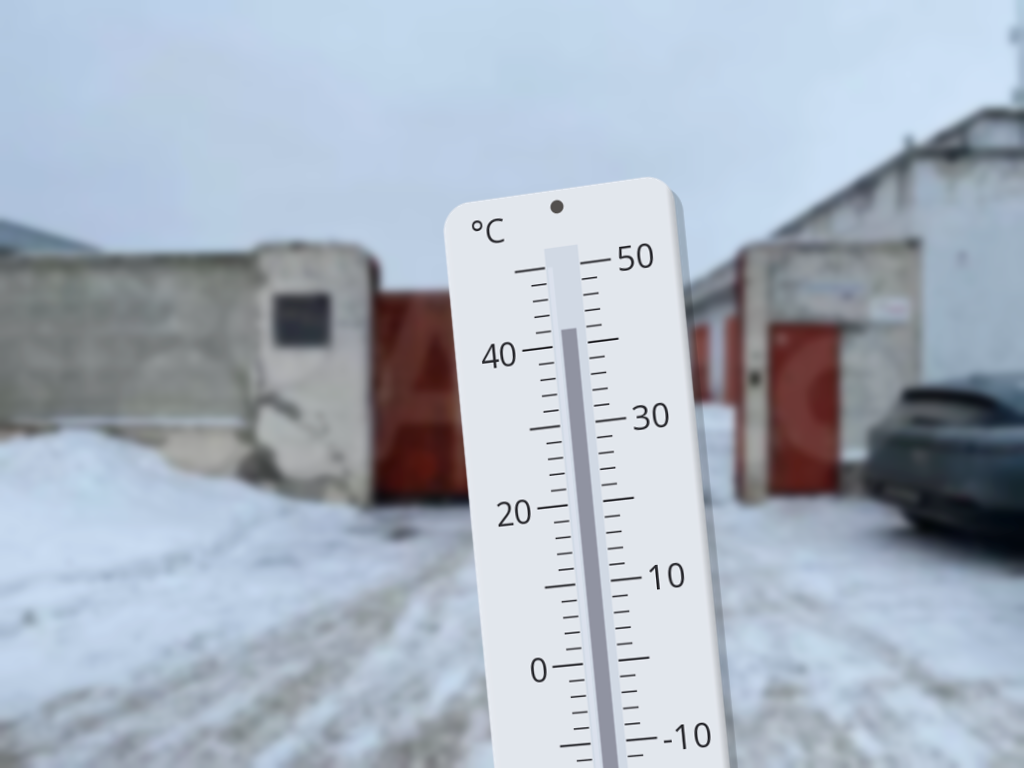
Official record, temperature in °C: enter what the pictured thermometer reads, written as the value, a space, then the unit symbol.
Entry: 42 °C
